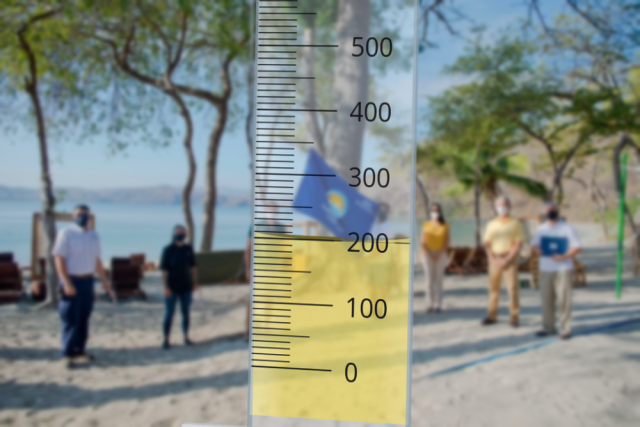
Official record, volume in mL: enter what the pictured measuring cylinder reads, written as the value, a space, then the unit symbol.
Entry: 200 mL
